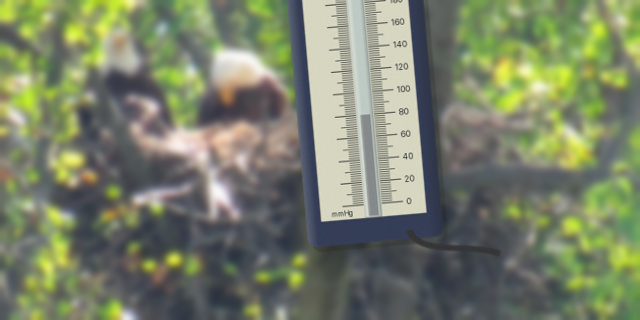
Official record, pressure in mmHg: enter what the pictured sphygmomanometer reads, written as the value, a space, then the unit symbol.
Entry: 80 mmHg
